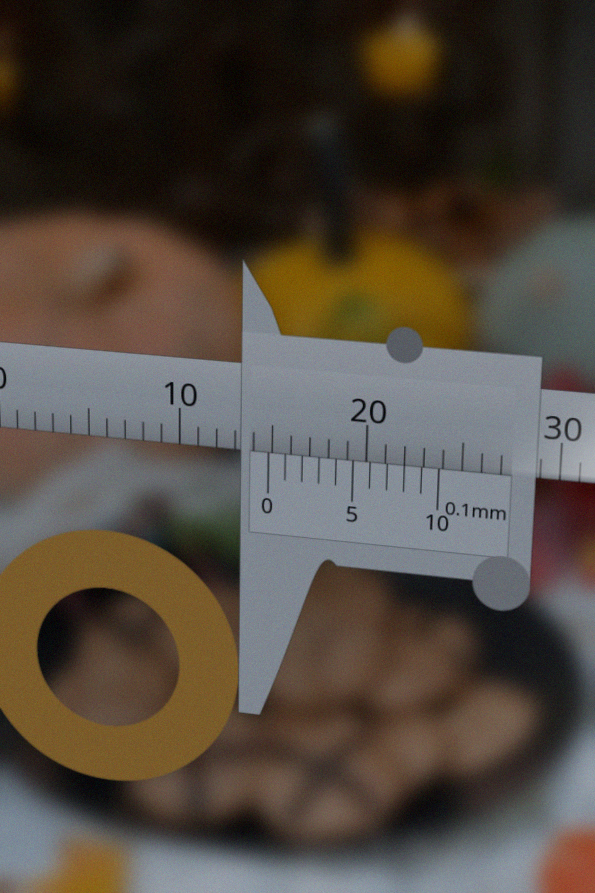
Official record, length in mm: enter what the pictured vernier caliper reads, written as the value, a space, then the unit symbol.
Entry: 14.8 mm
